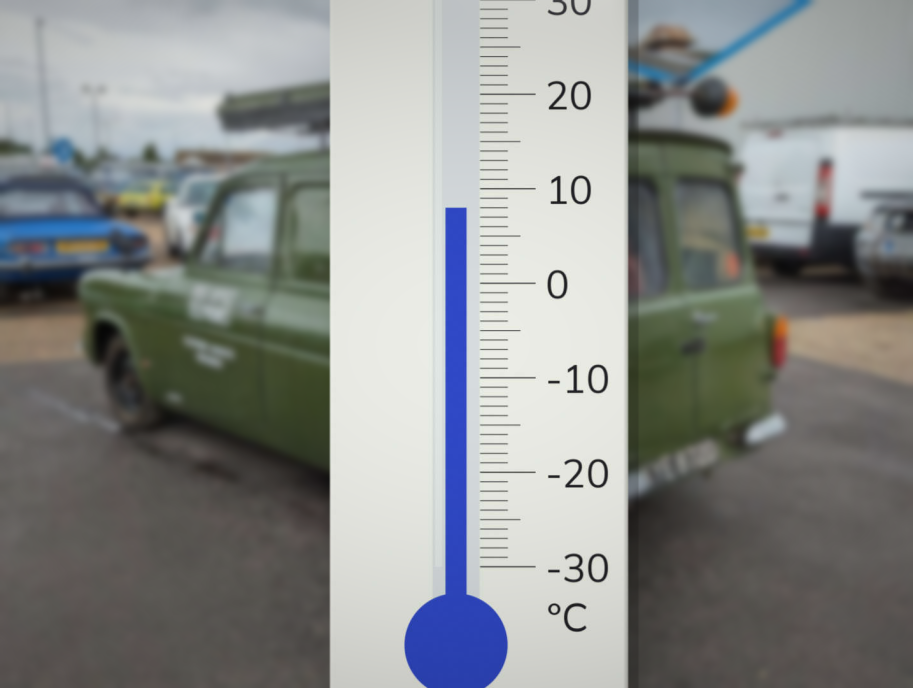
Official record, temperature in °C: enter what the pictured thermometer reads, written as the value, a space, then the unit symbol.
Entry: 8 °C
